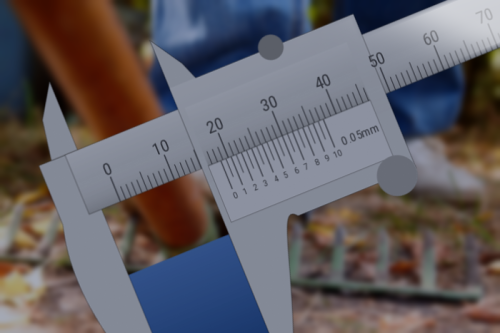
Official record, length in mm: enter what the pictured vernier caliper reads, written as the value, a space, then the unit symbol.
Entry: 18.6 mm
